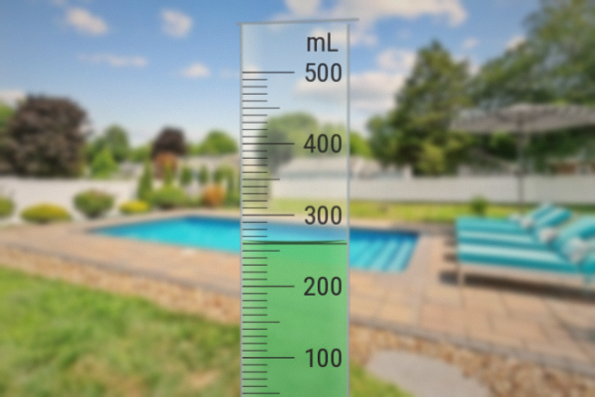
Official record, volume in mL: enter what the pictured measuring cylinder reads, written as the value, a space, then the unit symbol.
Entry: 260 mL
